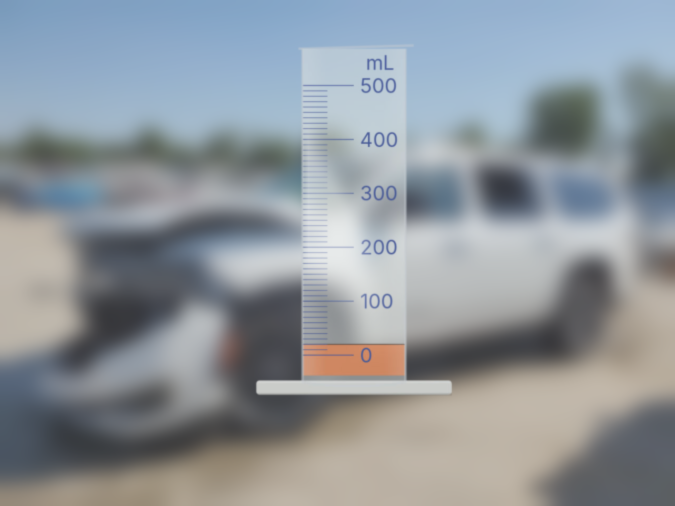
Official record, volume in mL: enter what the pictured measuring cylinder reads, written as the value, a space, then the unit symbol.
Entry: 20 mL
